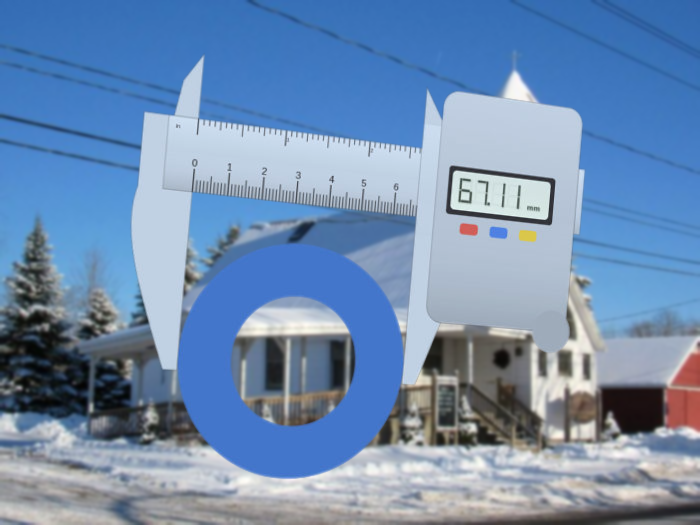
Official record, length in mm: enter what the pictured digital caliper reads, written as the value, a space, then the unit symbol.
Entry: 67.11 mm
